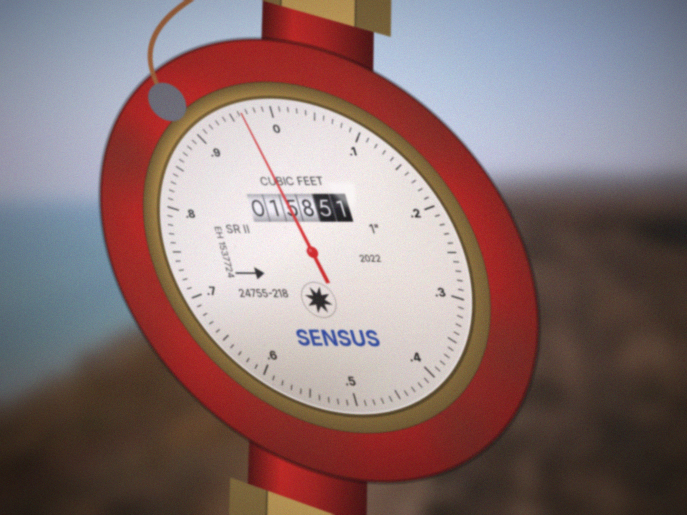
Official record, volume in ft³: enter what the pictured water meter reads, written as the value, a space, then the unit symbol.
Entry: 15850.96 ft³
